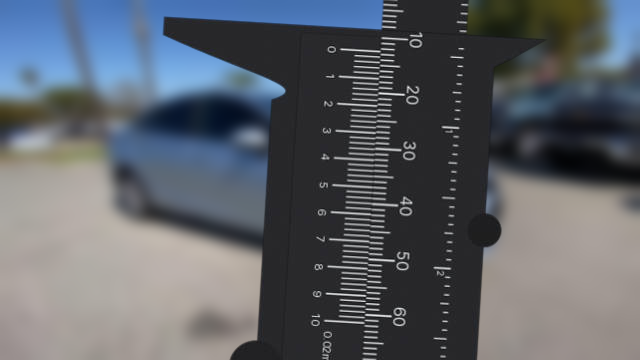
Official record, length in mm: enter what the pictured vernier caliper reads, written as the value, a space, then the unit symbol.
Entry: 12.5 mm
